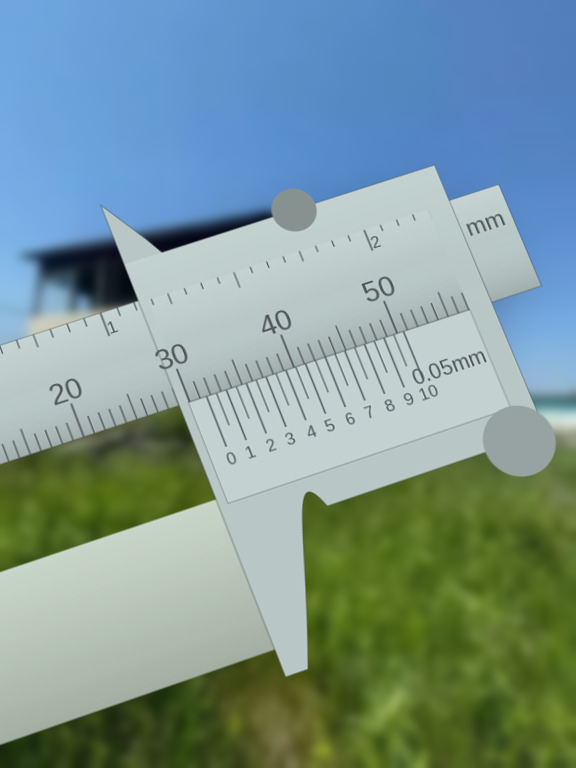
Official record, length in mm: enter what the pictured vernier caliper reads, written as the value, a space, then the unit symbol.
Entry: 31.6 mm
